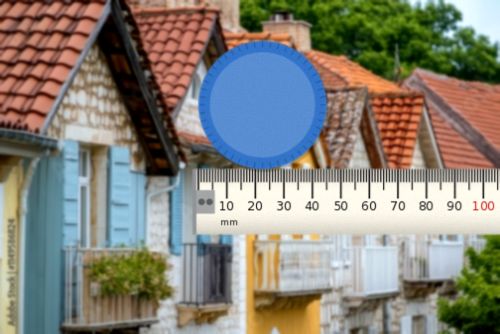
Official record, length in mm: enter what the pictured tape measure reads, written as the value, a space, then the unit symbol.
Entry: 45 mm
